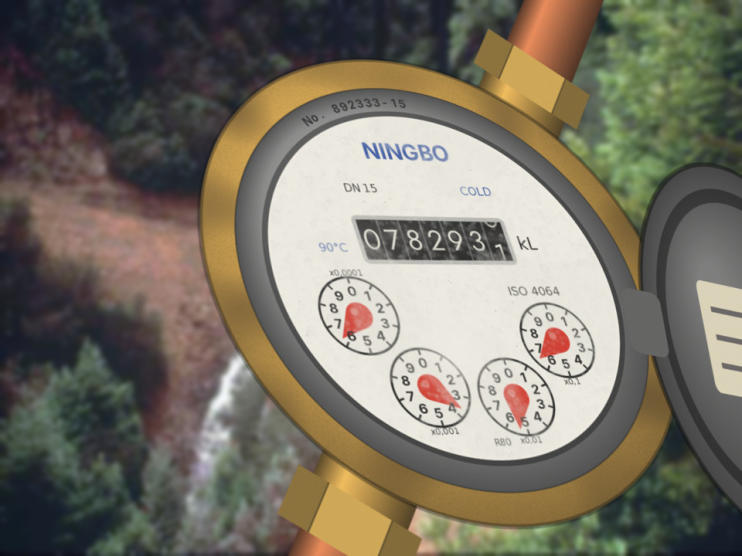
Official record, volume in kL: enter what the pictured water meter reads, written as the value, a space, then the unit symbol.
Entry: 782930.6536 kL
